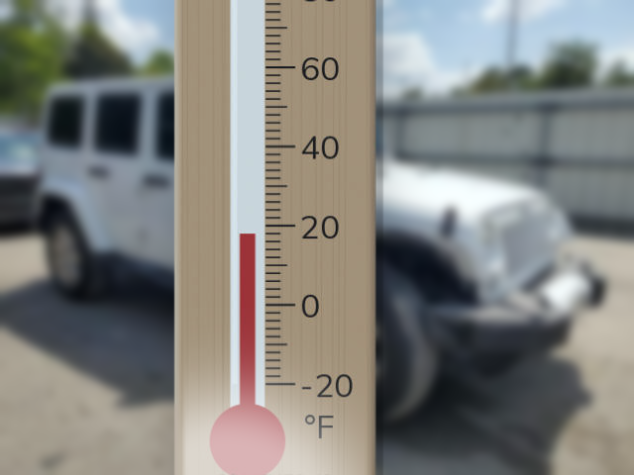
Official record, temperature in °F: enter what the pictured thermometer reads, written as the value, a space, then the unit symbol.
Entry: 18 °F
